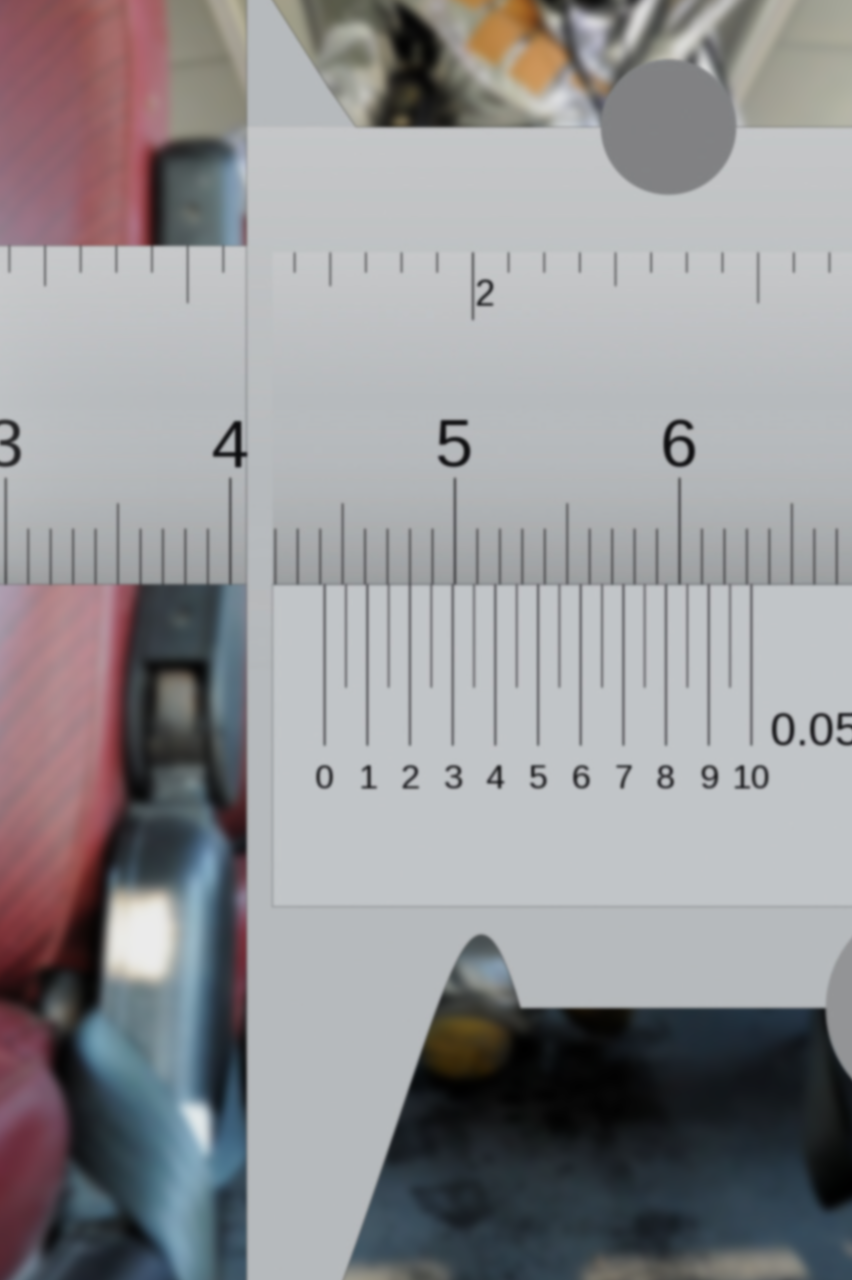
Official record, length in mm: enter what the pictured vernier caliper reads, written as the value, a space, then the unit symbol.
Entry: 44.2 mm
